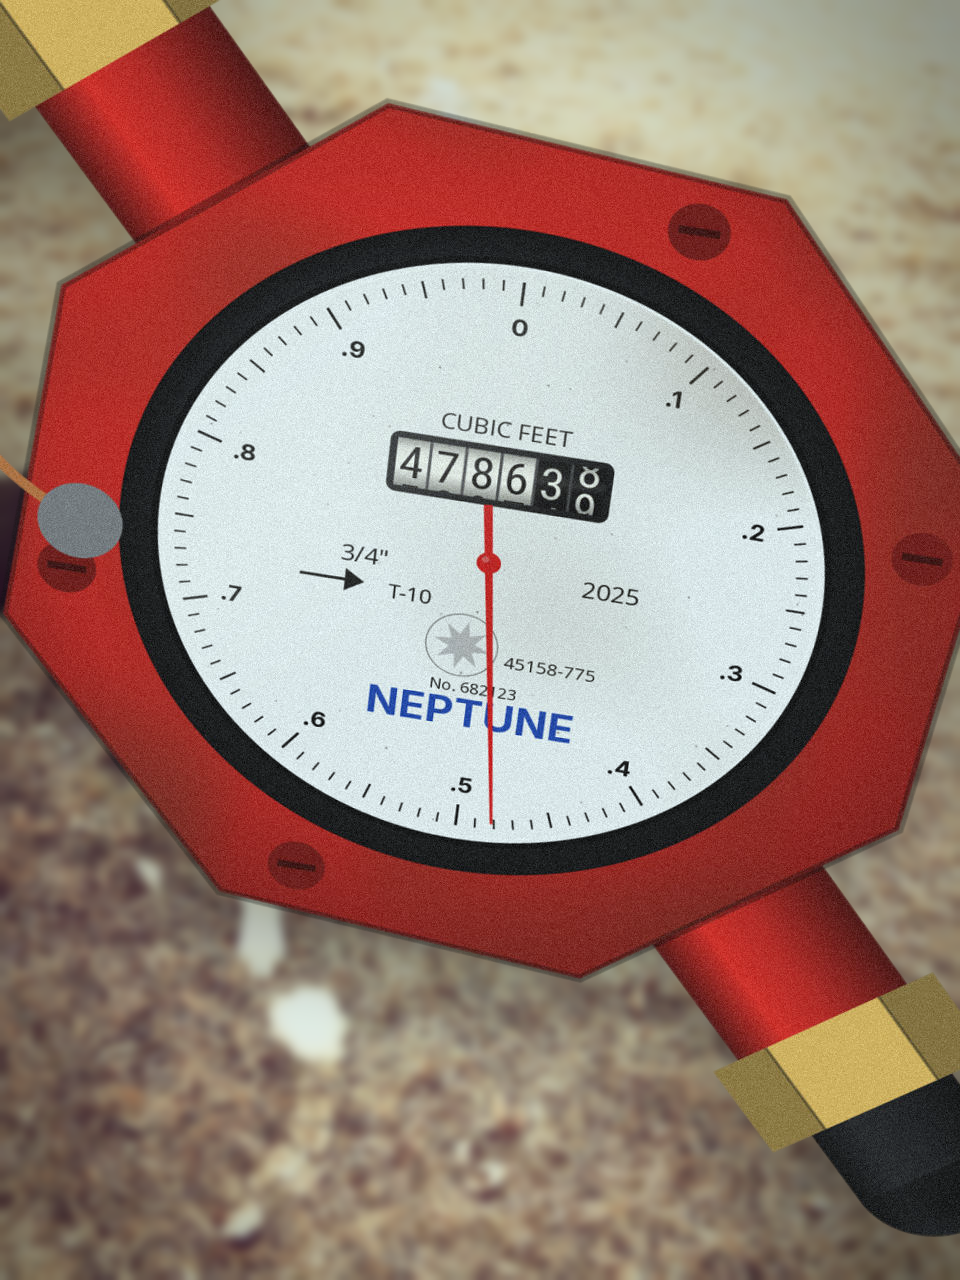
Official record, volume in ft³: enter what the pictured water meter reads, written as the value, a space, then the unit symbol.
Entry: 478638.48 ft³
